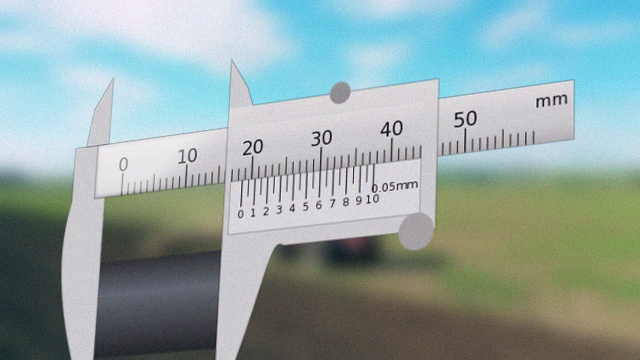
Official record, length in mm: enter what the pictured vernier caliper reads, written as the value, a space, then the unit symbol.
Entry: 18.6 mm
